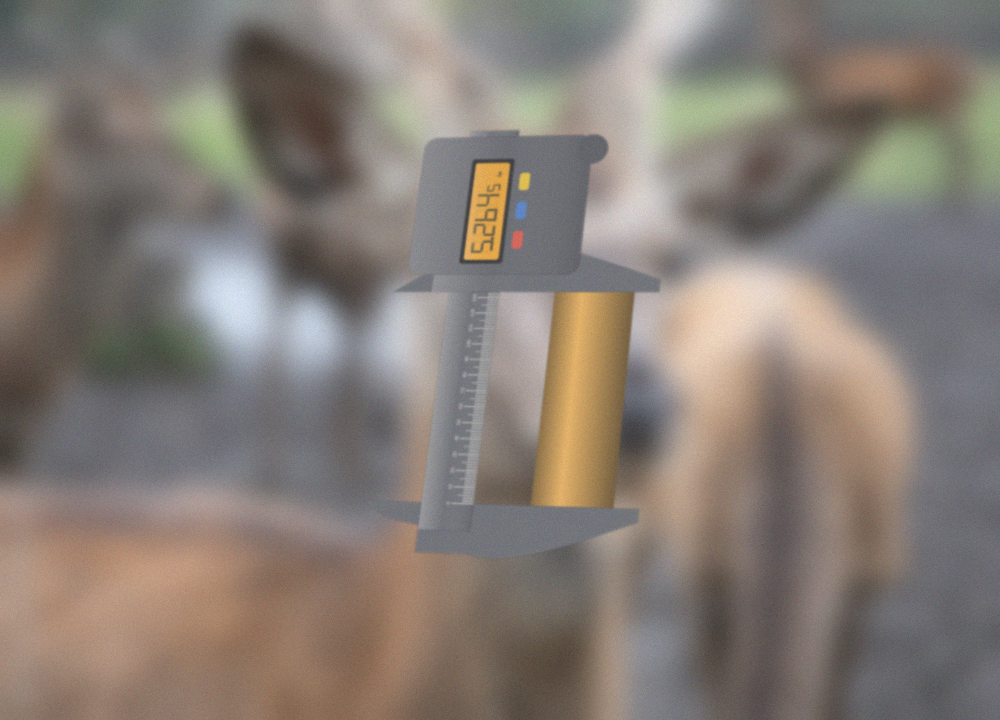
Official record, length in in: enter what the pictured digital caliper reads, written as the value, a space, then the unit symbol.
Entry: 5.2645 in
